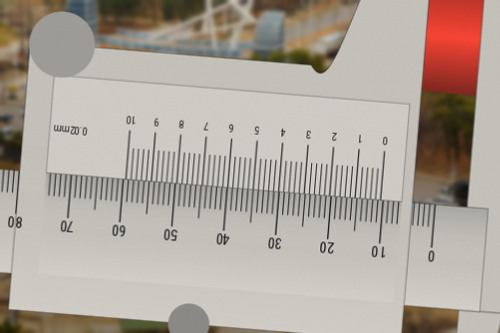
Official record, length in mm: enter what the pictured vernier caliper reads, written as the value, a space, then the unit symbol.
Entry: 10.5 mm
